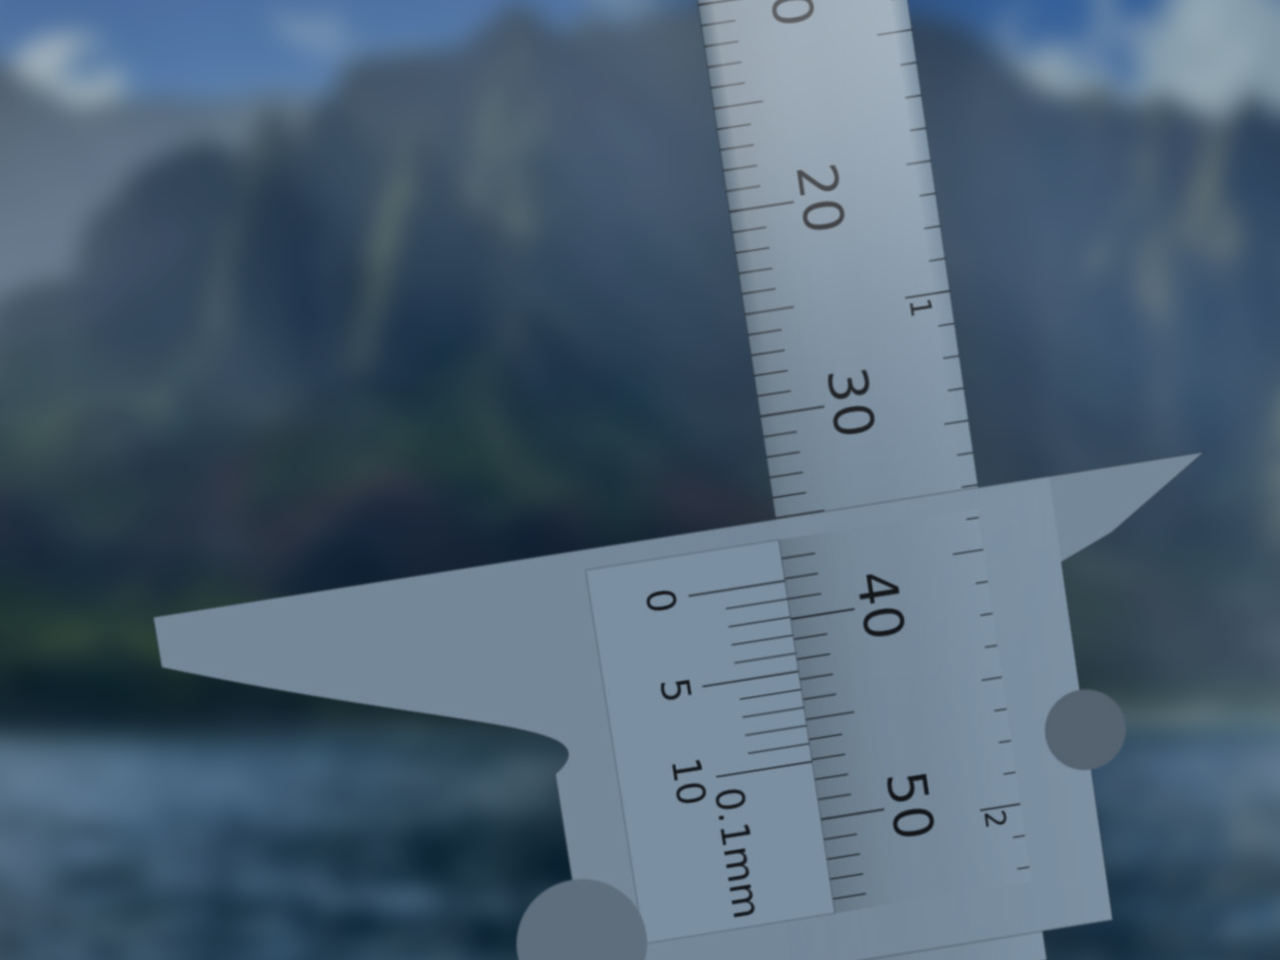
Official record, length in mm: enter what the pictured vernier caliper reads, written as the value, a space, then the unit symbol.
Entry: 38.1 mm
